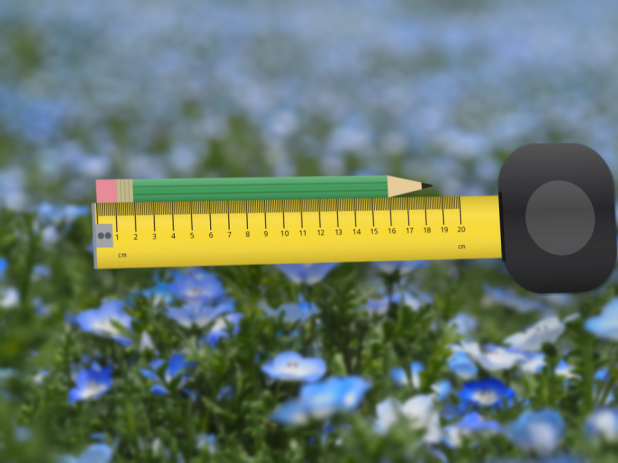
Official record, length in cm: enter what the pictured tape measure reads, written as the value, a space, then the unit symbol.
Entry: 18.5 cm
